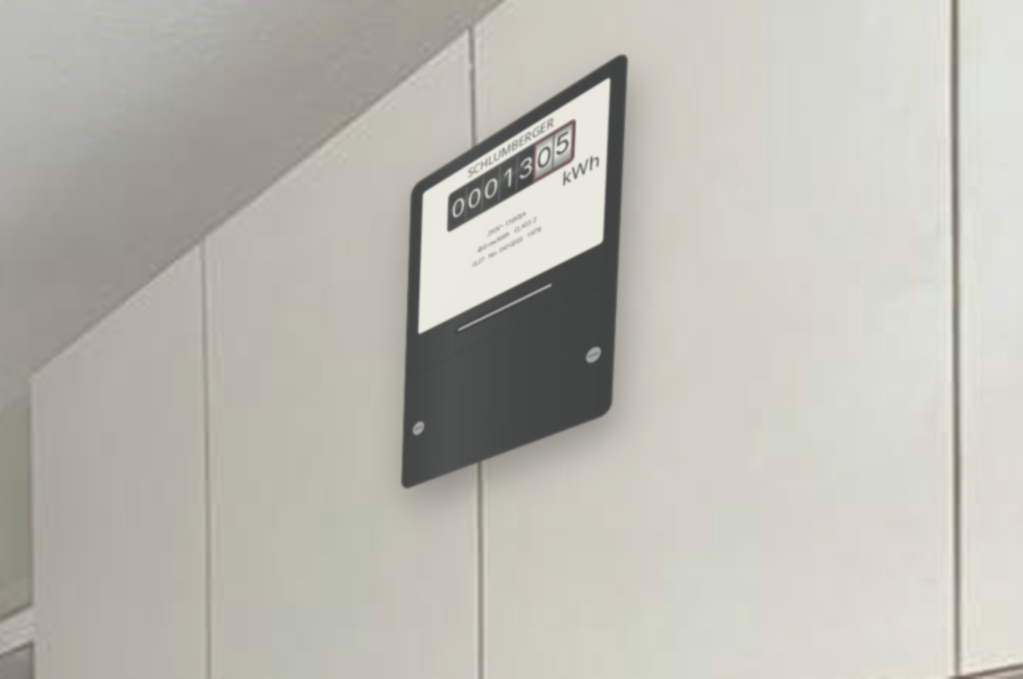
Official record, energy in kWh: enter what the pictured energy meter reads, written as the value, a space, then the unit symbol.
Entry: 13.05 kWh
